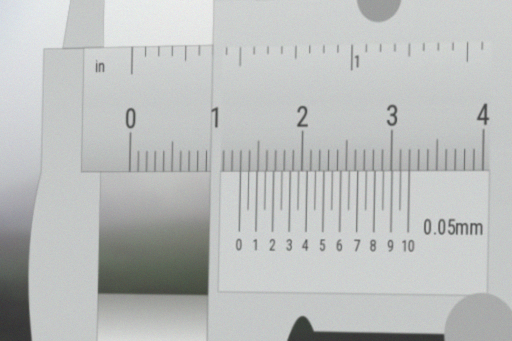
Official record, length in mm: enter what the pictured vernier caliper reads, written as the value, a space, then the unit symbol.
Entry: 13.0 mm
